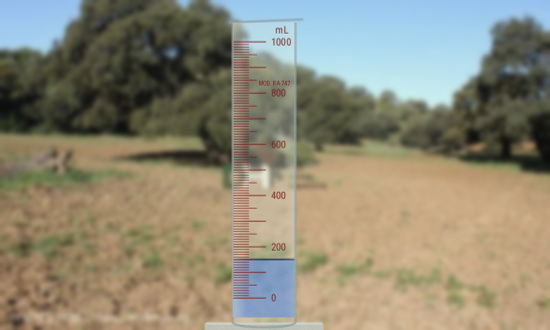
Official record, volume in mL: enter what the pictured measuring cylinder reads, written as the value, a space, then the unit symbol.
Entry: 150 mL
